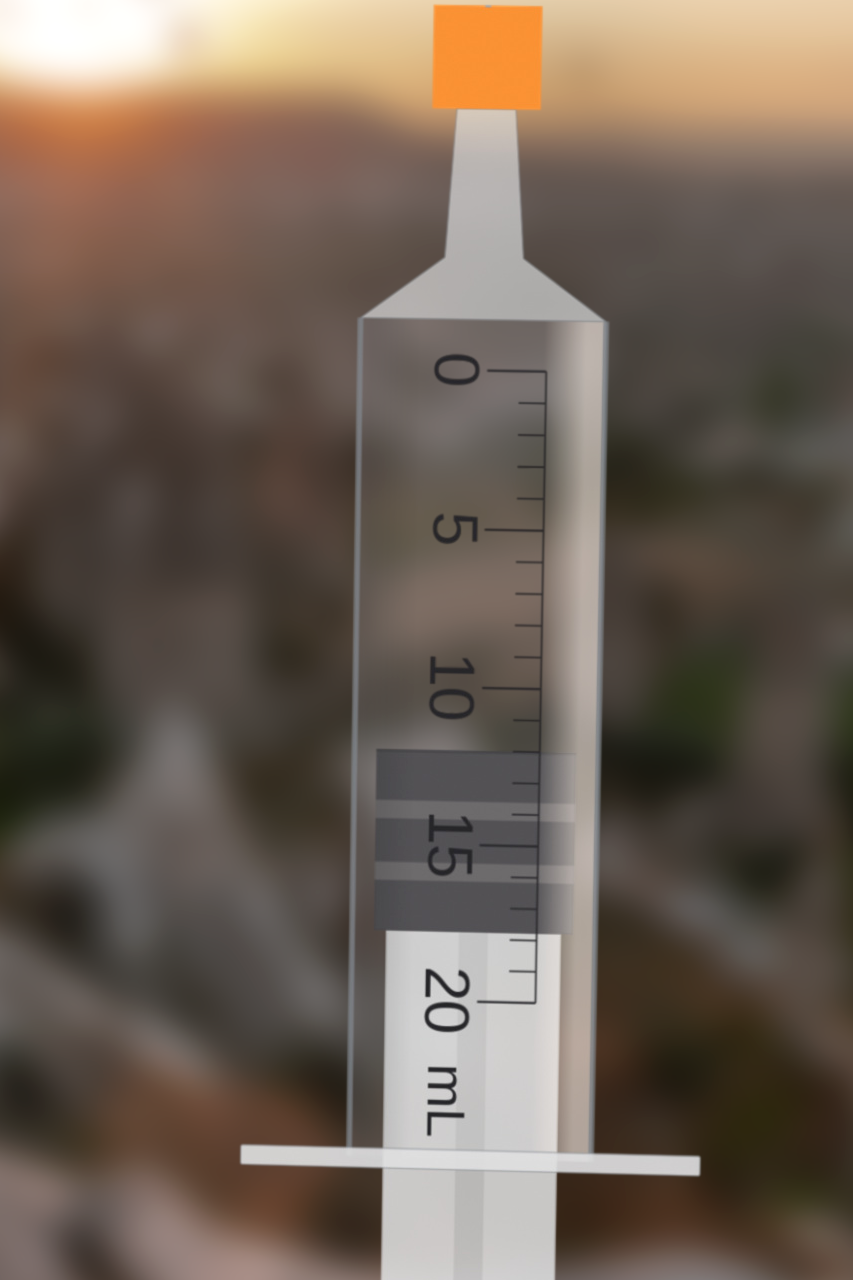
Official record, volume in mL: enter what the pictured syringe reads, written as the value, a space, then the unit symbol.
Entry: 12 mL
